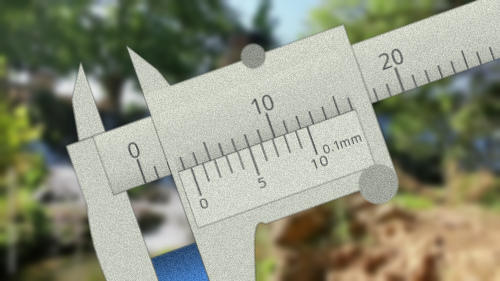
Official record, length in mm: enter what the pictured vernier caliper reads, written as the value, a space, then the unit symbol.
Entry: 3.5 mm
